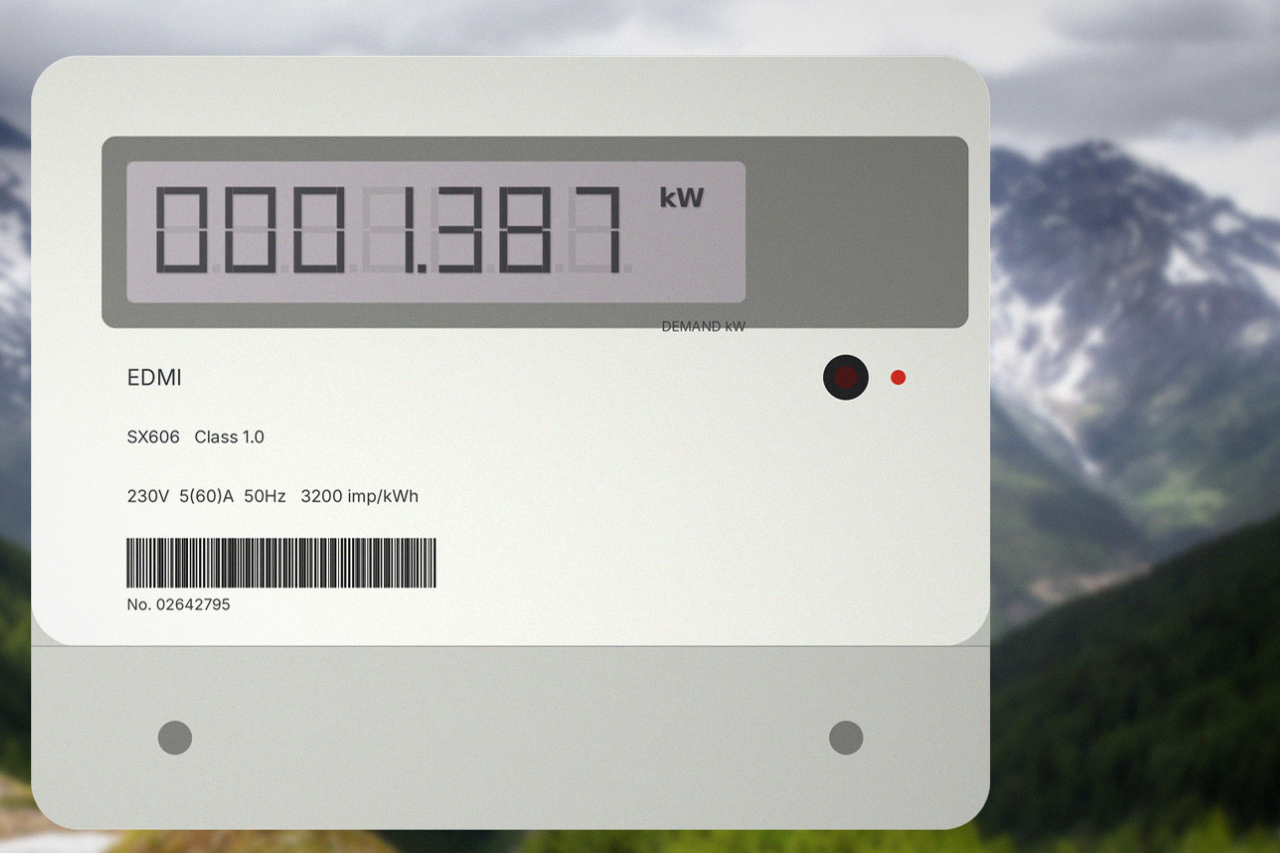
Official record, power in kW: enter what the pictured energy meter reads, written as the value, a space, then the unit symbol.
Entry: 1.387 kW
